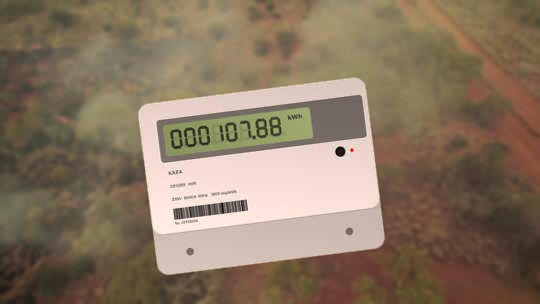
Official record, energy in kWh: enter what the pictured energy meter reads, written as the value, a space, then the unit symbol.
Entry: 107.88 kWh
